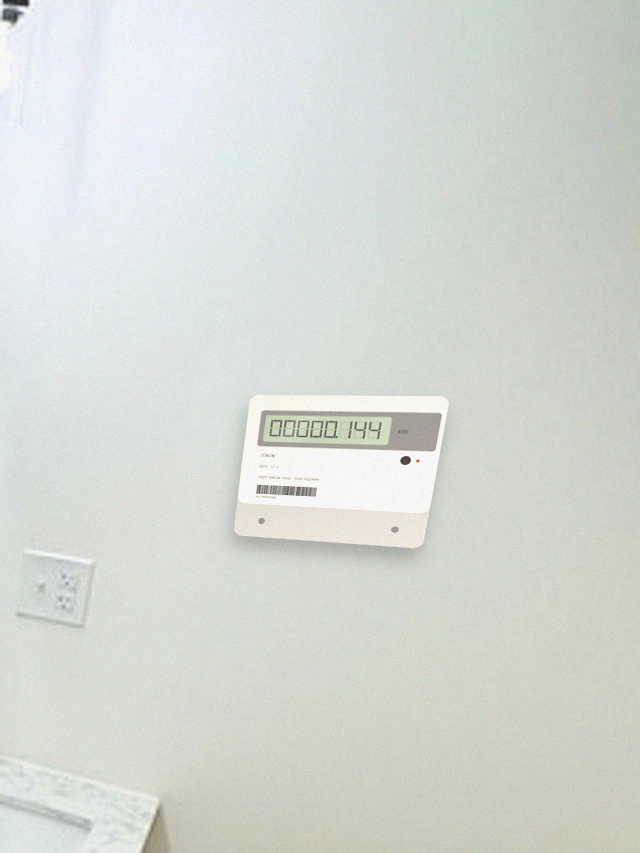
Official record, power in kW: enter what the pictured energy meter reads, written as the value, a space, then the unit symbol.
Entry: 0.144 kW
